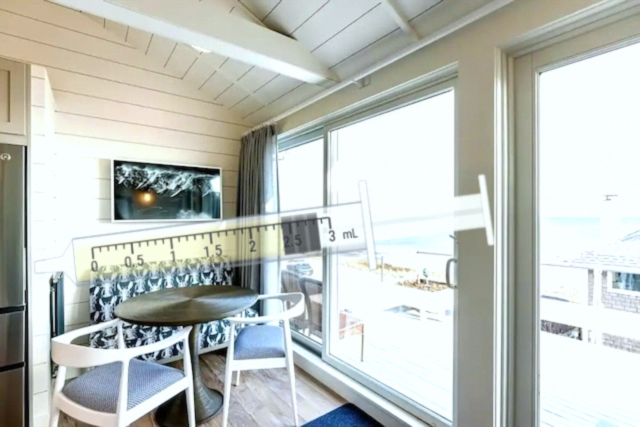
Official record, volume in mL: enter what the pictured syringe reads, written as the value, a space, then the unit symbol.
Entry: 2.4 mL
